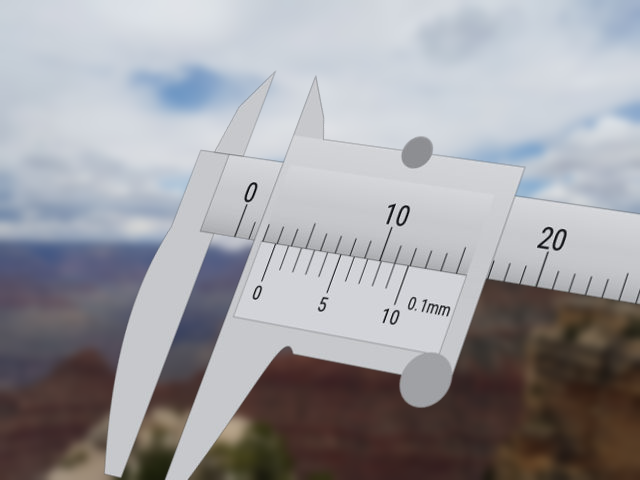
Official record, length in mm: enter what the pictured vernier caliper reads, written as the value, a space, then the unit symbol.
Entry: 2.9 mm
